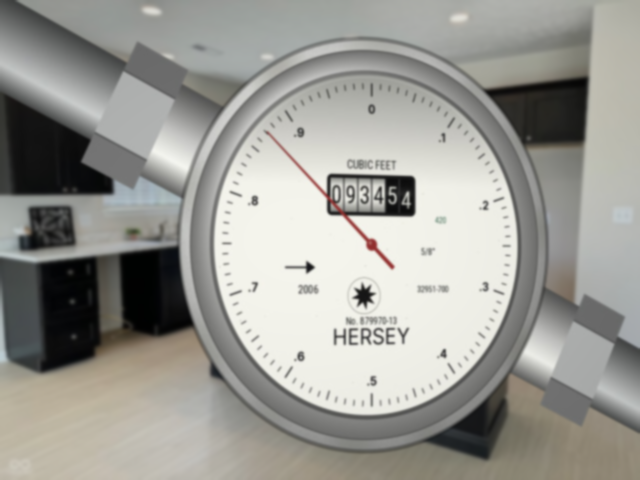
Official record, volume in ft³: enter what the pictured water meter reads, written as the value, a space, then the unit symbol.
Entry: 93453.87 ft³
